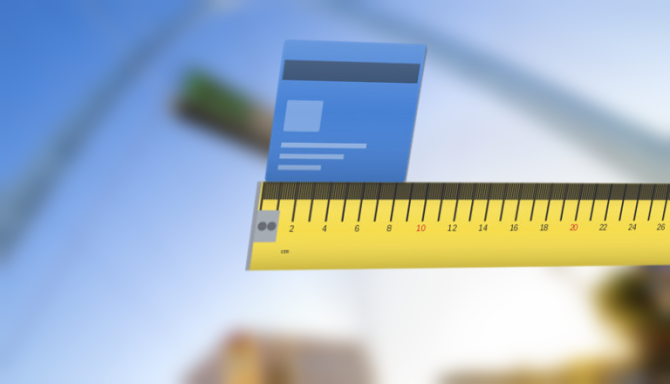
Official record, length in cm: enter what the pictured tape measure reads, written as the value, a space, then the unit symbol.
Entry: 8.5 cm
